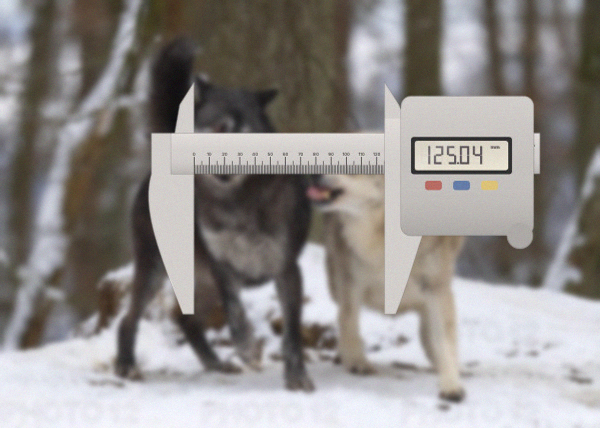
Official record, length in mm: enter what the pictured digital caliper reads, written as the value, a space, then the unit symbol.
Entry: 125.04 mm
